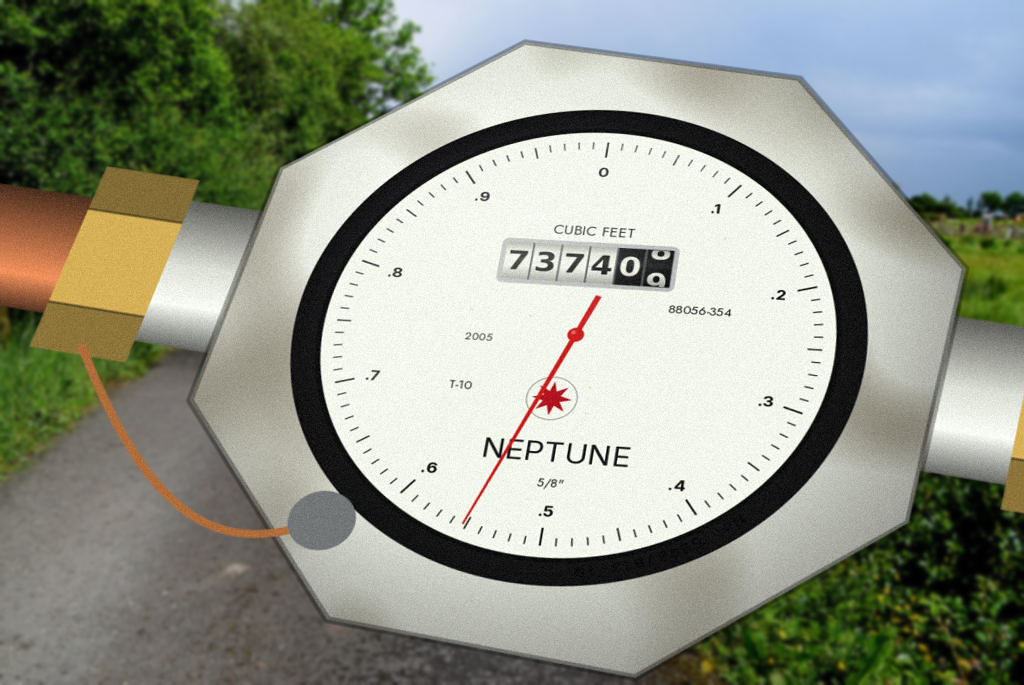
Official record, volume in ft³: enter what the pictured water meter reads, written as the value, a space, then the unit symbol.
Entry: 737408.55 ft³
